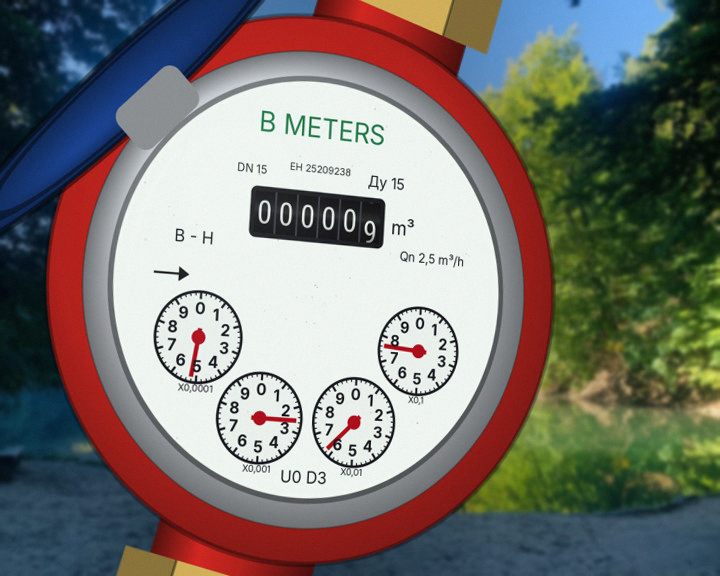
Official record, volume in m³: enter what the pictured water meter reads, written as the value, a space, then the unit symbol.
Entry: 8.7625 m³
